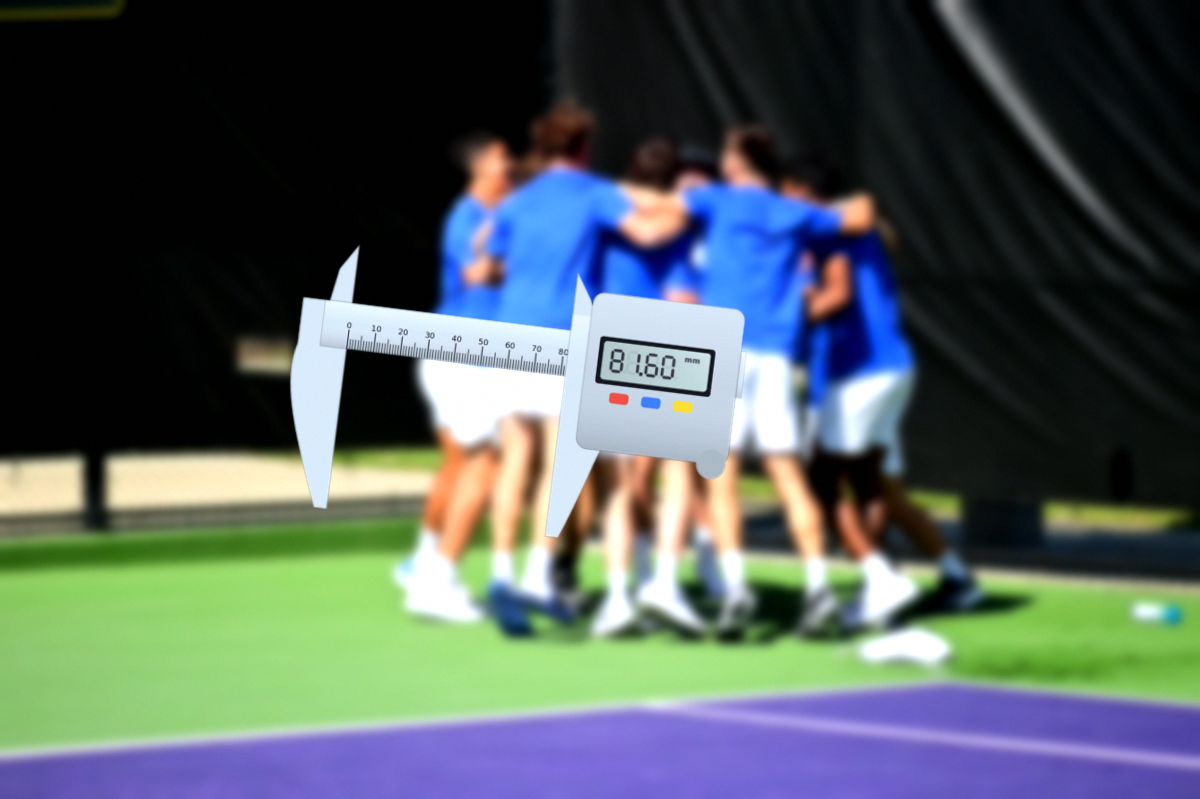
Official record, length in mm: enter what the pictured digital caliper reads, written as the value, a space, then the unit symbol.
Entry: 81.60 mm
